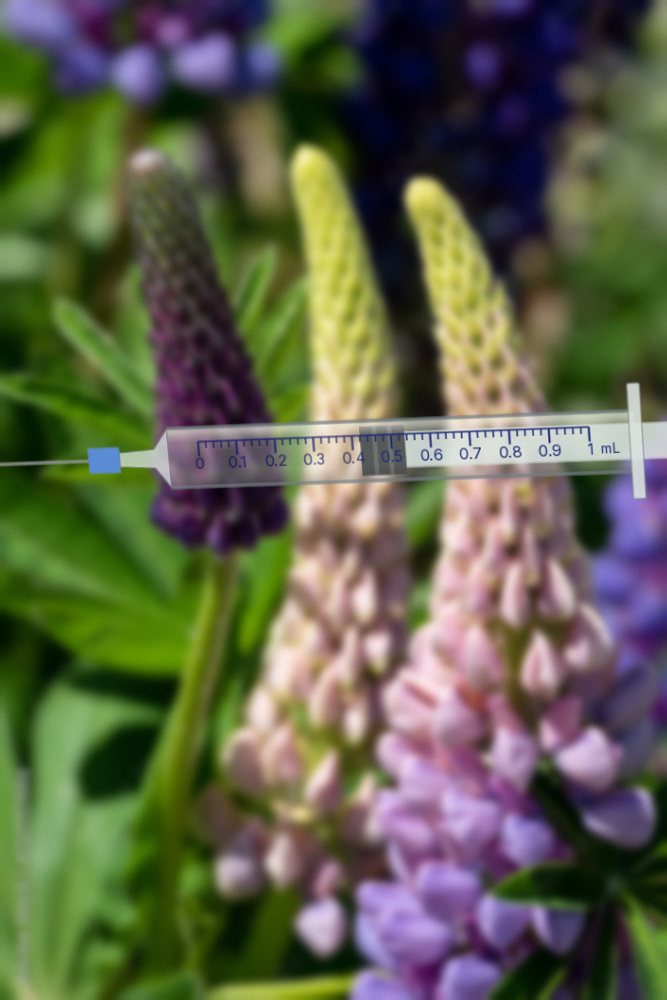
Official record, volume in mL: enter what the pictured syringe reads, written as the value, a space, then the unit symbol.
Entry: 0.42 mL
